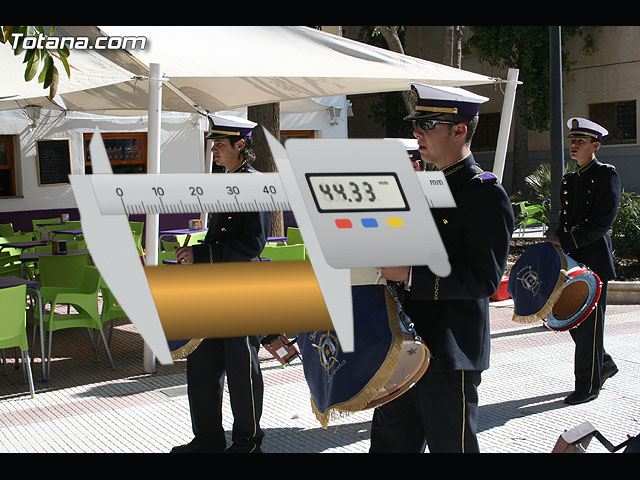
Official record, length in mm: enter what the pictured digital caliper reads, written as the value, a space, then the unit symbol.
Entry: 44.33 mm
